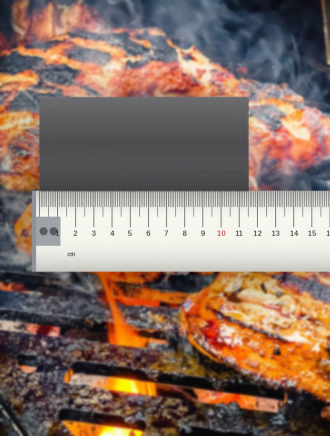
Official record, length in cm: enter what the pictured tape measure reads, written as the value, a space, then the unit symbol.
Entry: 11.5 cm
